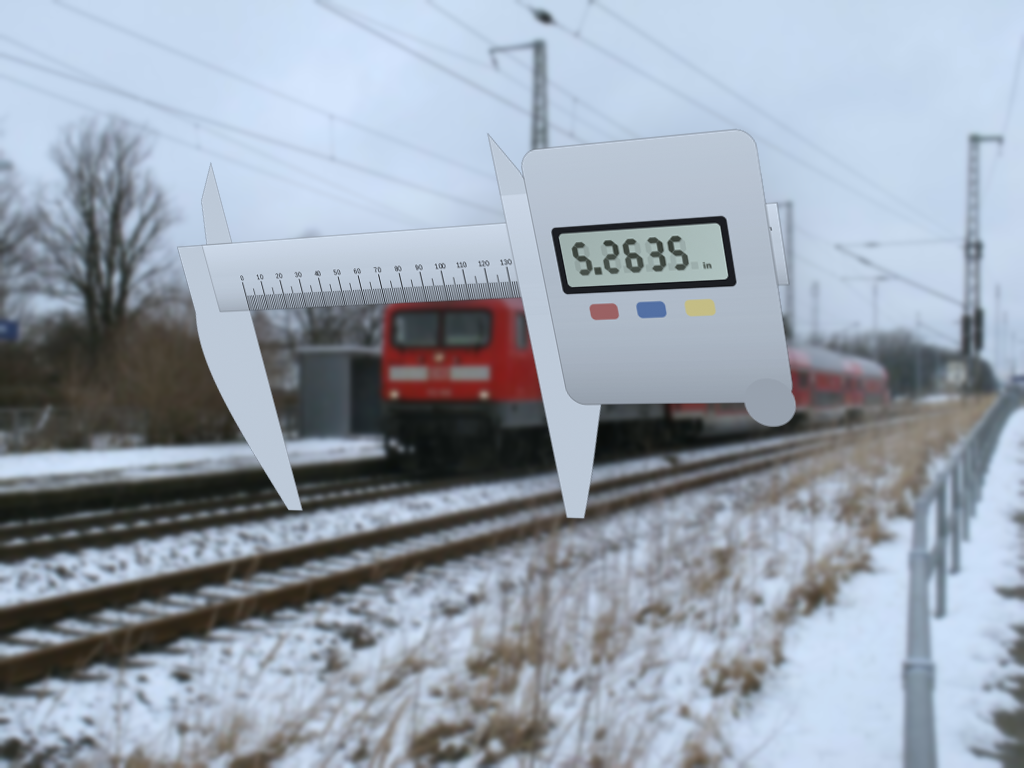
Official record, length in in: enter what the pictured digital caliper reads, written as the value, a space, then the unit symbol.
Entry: 5.2635 in
